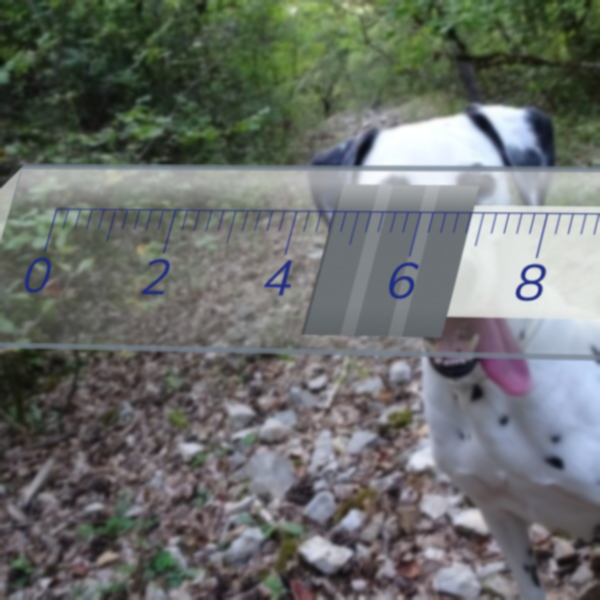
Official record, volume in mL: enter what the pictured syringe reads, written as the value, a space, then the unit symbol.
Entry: 4.6 mL
